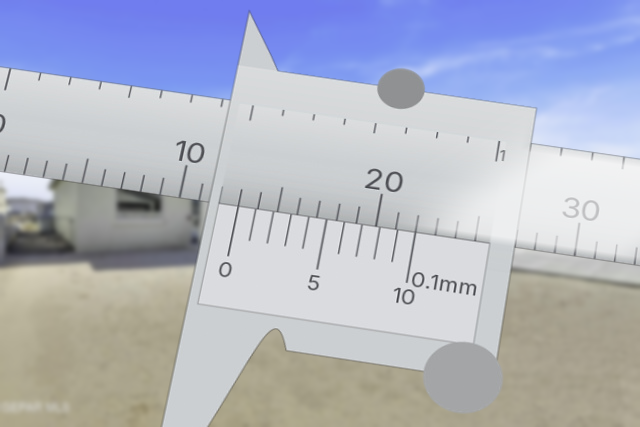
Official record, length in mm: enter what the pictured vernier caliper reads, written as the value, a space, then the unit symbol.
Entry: 13.0 mm
